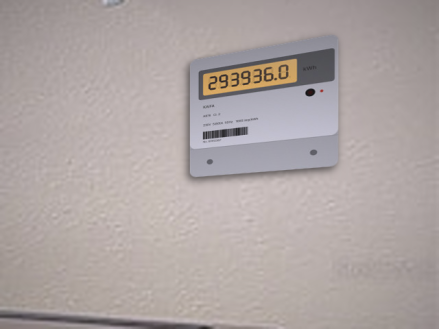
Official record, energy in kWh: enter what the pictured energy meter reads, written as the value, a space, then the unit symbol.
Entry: 293936.0 kWh
